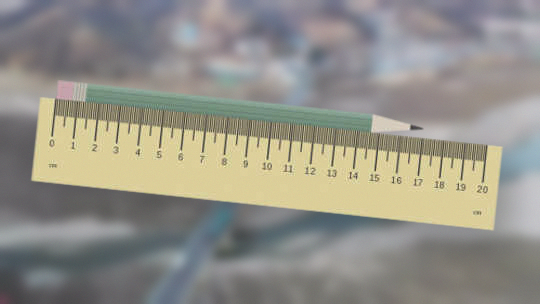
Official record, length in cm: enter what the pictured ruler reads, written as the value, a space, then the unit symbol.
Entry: 17 cm
